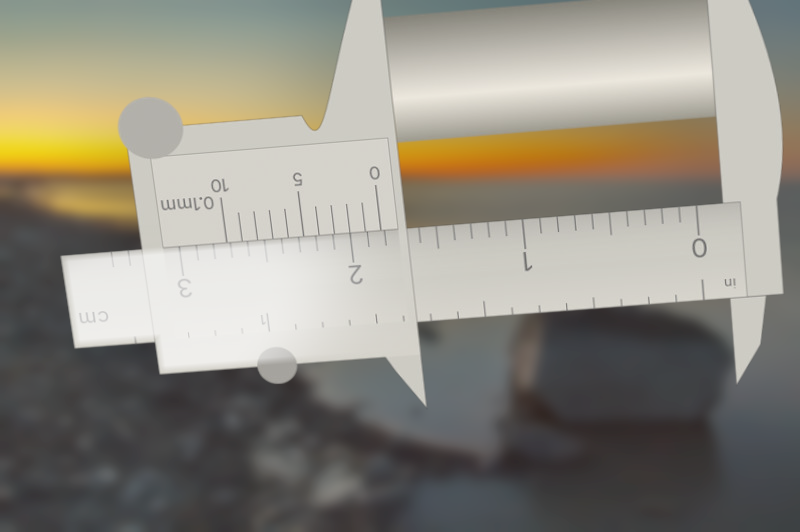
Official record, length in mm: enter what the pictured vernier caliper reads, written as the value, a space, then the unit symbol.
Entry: 18.2 mm
